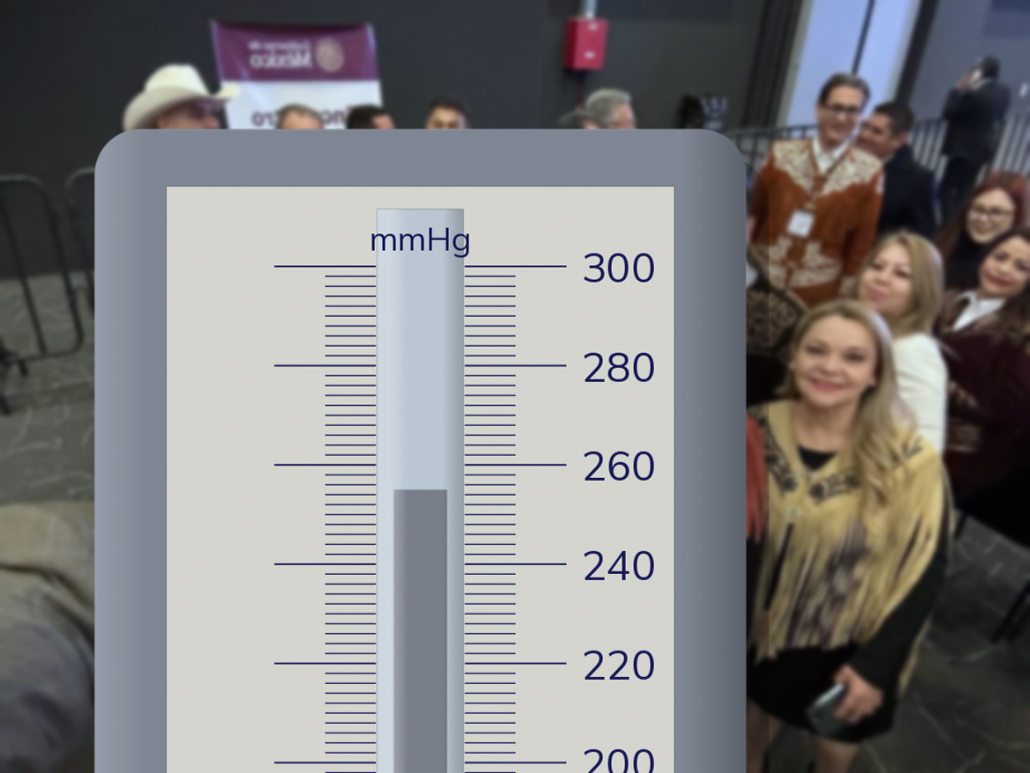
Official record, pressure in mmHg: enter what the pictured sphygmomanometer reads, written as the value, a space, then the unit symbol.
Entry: 255 mmHg
